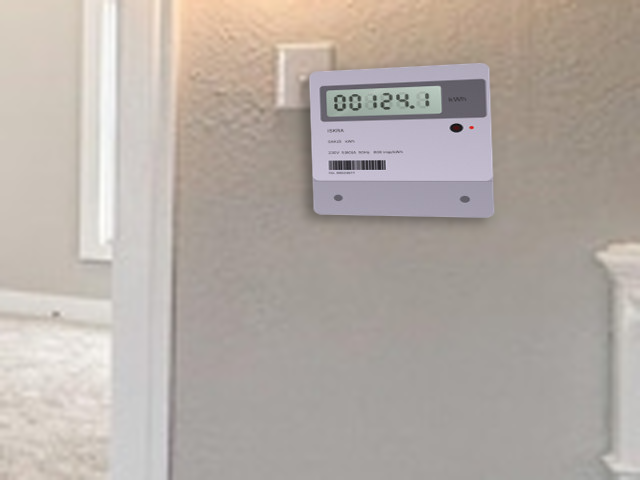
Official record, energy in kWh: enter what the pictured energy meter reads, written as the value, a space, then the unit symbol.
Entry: 124.1 kWh
